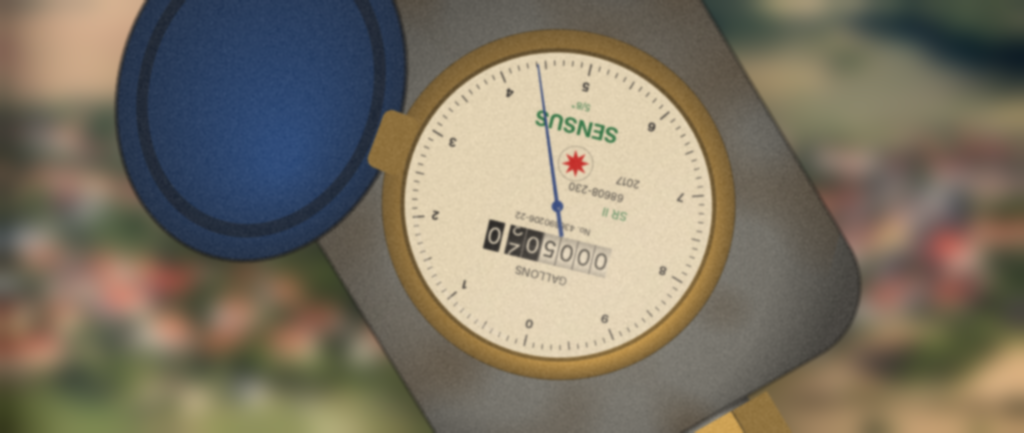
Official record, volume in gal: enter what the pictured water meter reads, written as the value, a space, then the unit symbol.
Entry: 5024.4 gal
